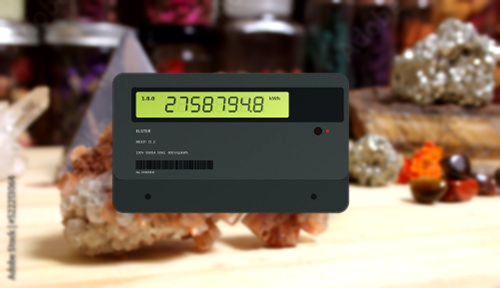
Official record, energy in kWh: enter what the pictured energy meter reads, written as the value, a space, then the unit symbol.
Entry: 2758794.8 kWh
